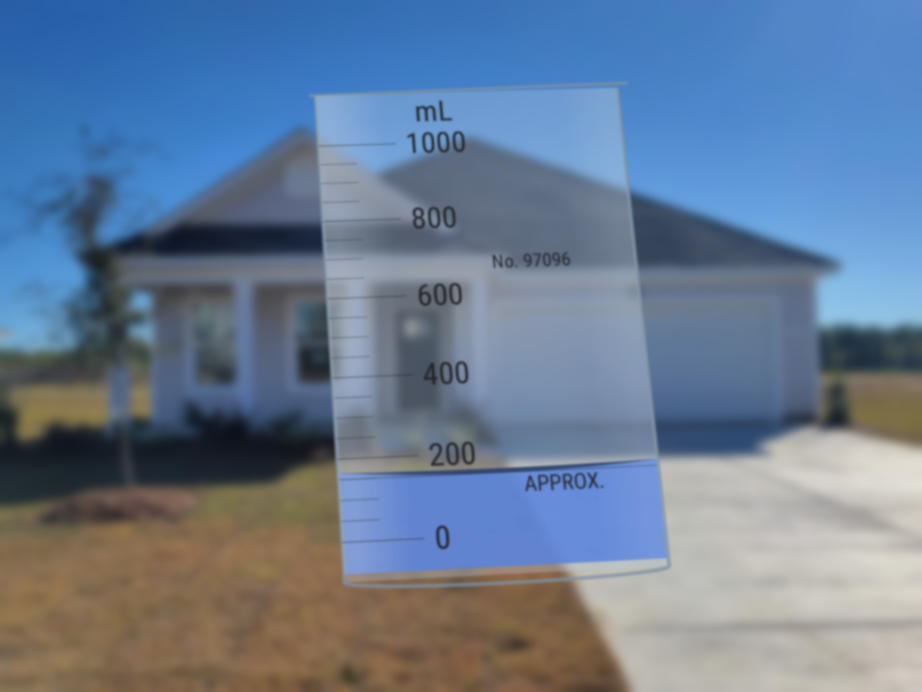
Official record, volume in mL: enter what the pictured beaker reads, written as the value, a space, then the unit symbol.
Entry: 150 mL
